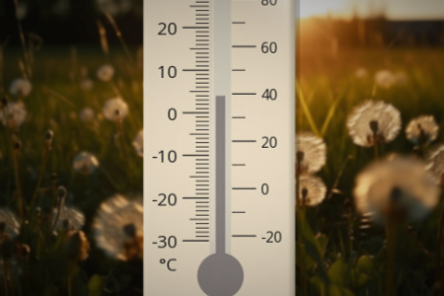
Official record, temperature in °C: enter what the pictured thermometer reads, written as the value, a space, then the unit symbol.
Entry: 4 °C
